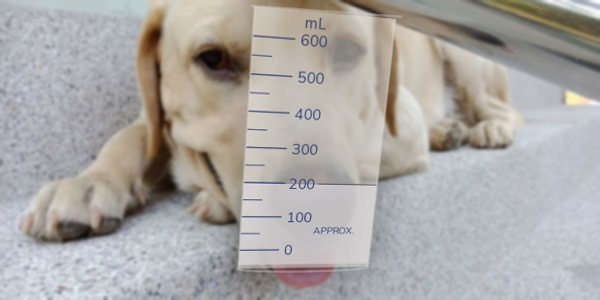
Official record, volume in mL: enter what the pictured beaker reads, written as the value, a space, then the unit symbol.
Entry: 200 mL
